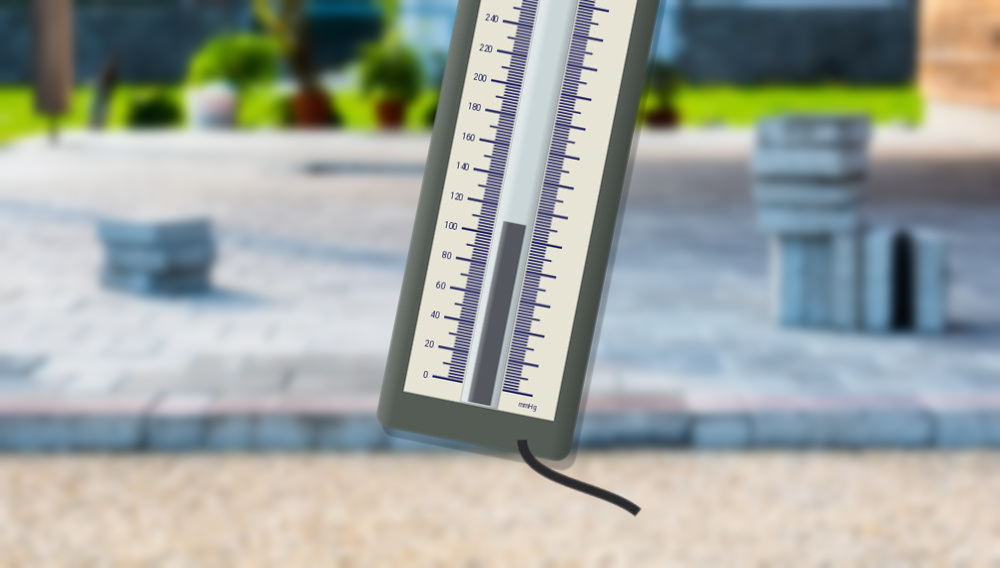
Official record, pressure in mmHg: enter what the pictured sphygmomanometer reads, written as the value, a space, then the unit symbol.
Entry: 110 mmHg
